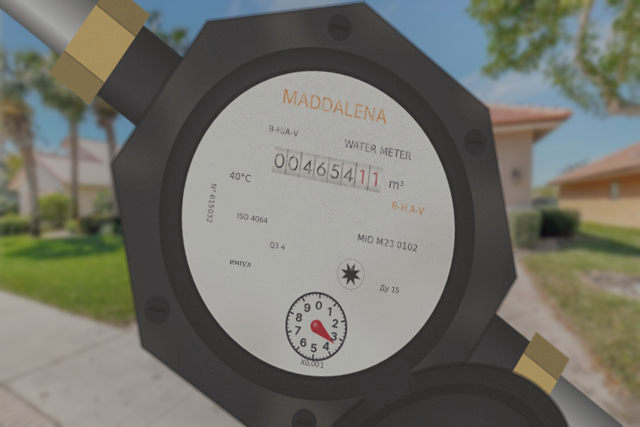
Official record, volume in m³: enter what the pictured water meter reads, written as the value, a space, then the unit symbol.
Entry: 4654.113 m³
